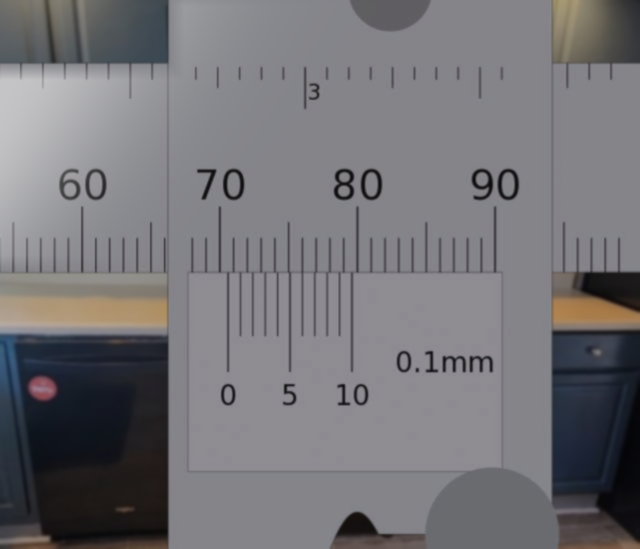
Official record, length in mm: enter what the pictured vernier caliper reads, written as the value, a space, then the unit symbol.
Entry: 70.6 mm
